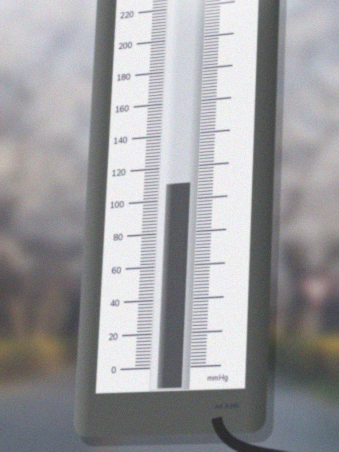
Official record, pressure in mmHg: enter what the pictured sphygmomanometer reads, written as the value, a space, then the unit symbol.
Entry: 110 mmHg
